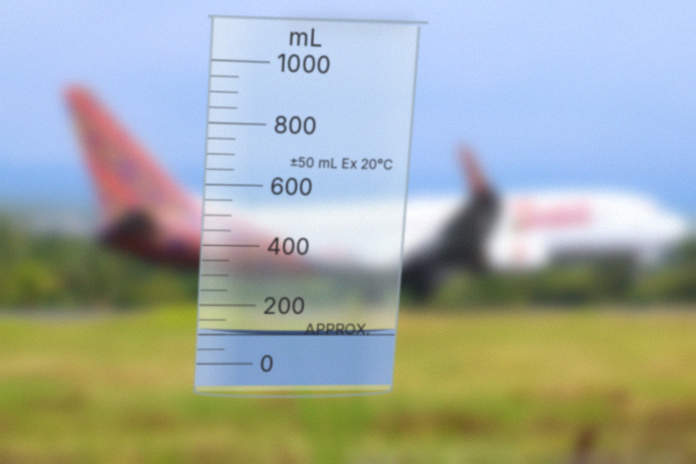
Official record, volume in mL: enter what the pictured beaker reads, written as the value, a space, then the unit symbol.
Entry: 100 mL
